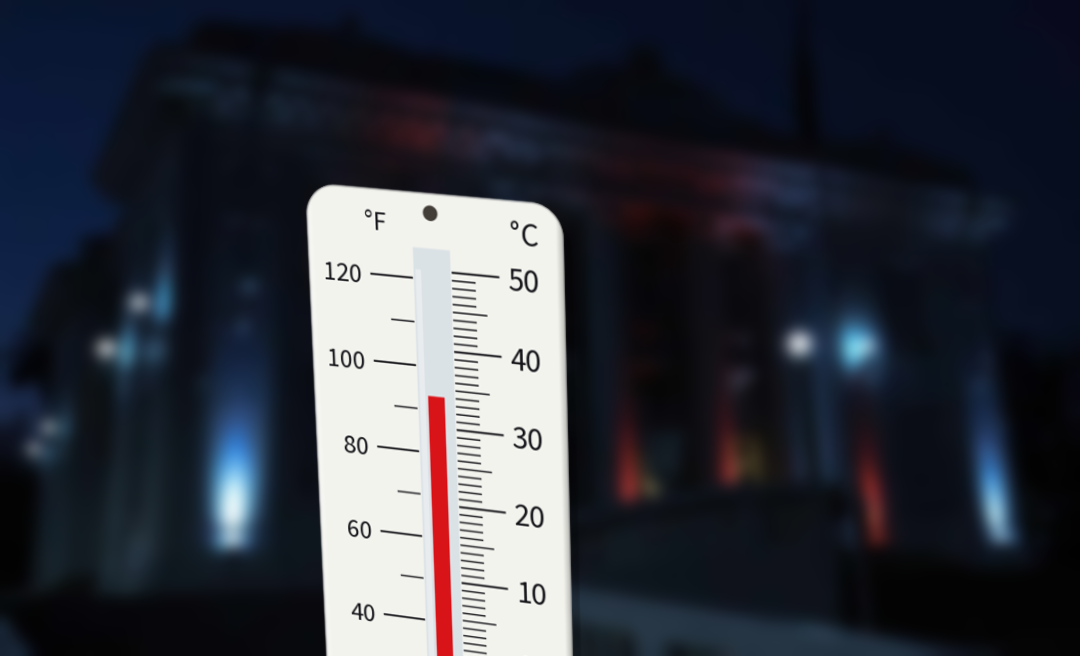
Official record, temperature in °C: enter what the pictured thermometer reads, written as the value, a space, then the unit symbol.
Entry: 34 °C
